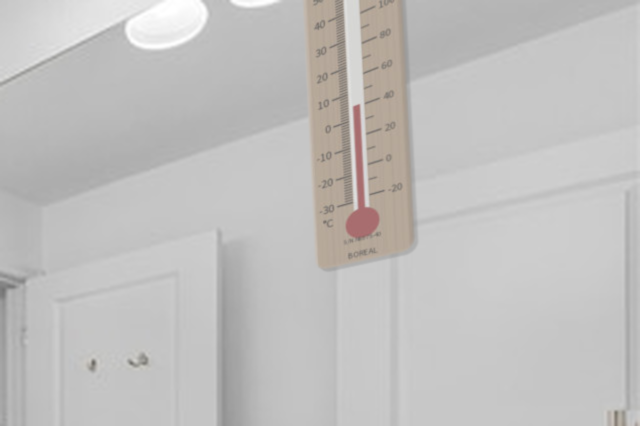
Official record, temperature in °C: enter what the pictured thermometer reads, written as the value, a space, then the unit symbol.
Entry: 5 °C
